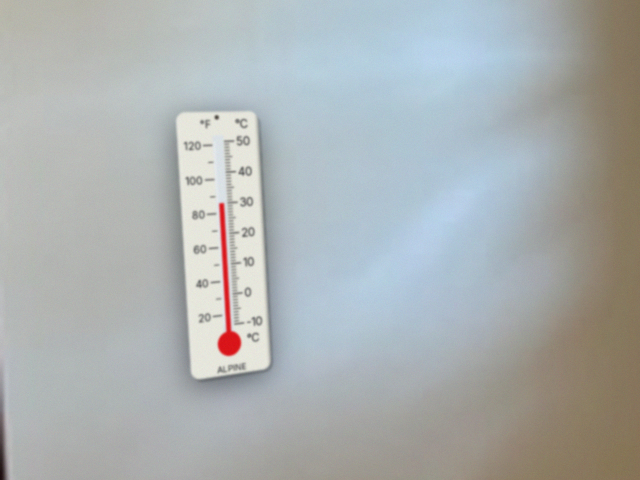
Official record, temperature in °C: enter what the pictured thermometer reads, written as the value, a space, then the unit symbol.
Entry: 30 °C
